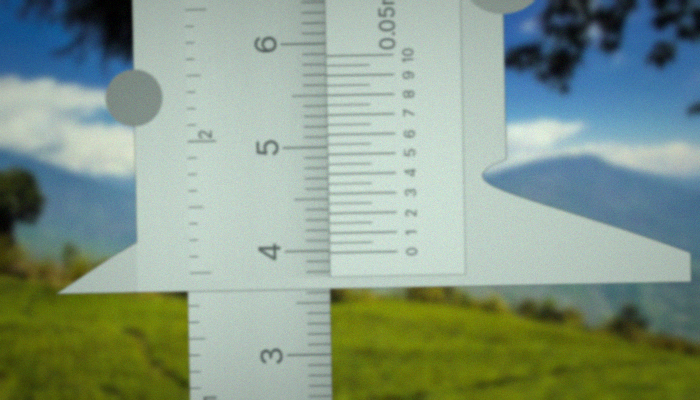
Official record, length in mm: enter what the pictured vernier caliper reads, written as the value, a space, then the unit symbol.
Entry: 39.8 mm
